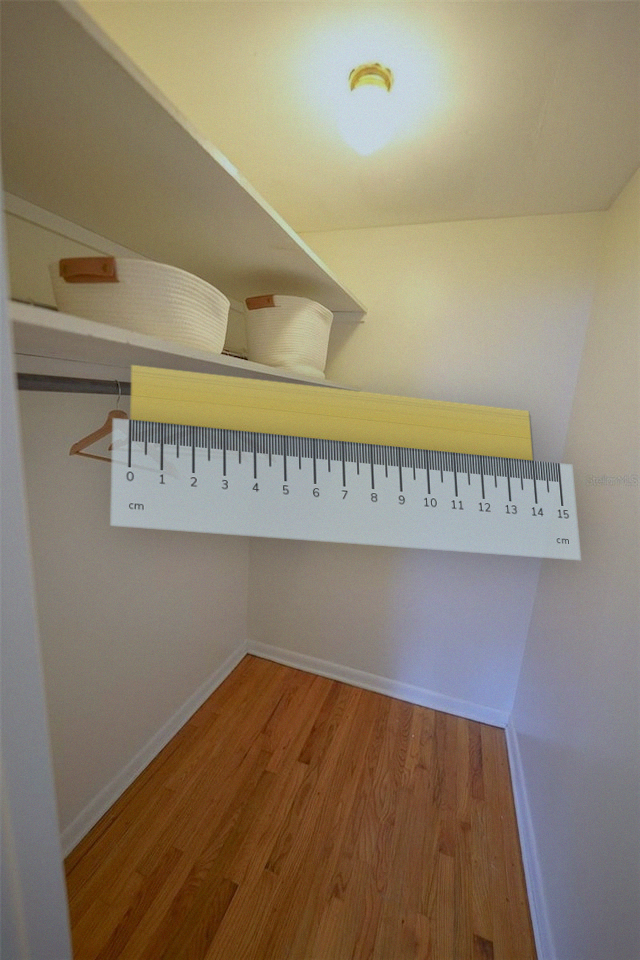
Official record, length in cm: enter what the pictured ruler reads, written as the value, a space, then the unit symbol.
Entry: 14 cm
